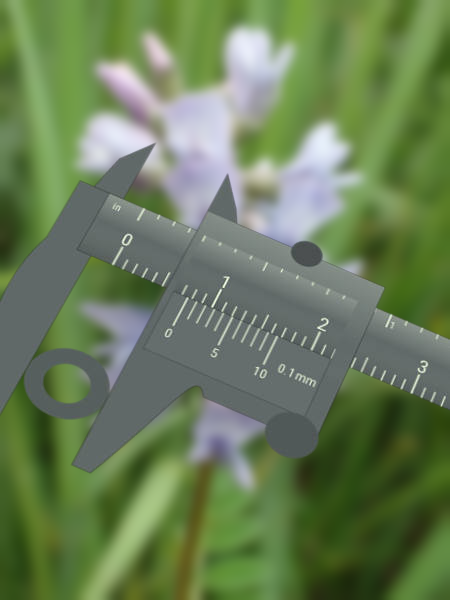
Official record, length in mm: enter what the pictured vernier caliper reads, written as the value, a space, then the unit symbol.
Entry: 7.6 mm
